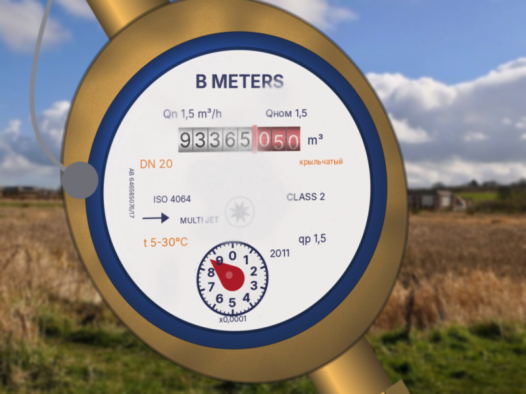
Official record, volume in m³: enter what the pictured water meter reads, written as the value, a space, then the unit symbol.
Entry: 93365.0498 m³
